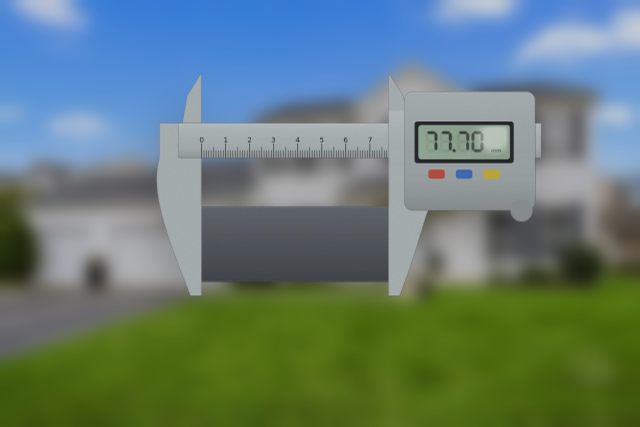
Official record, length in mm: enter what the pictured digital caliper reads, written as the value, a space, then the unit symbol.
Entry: 77.70 mm
